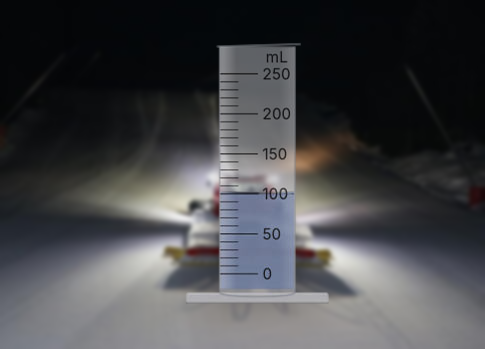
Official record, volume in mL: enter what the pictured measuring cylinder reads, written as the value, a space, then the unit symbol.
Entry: 100 mL
